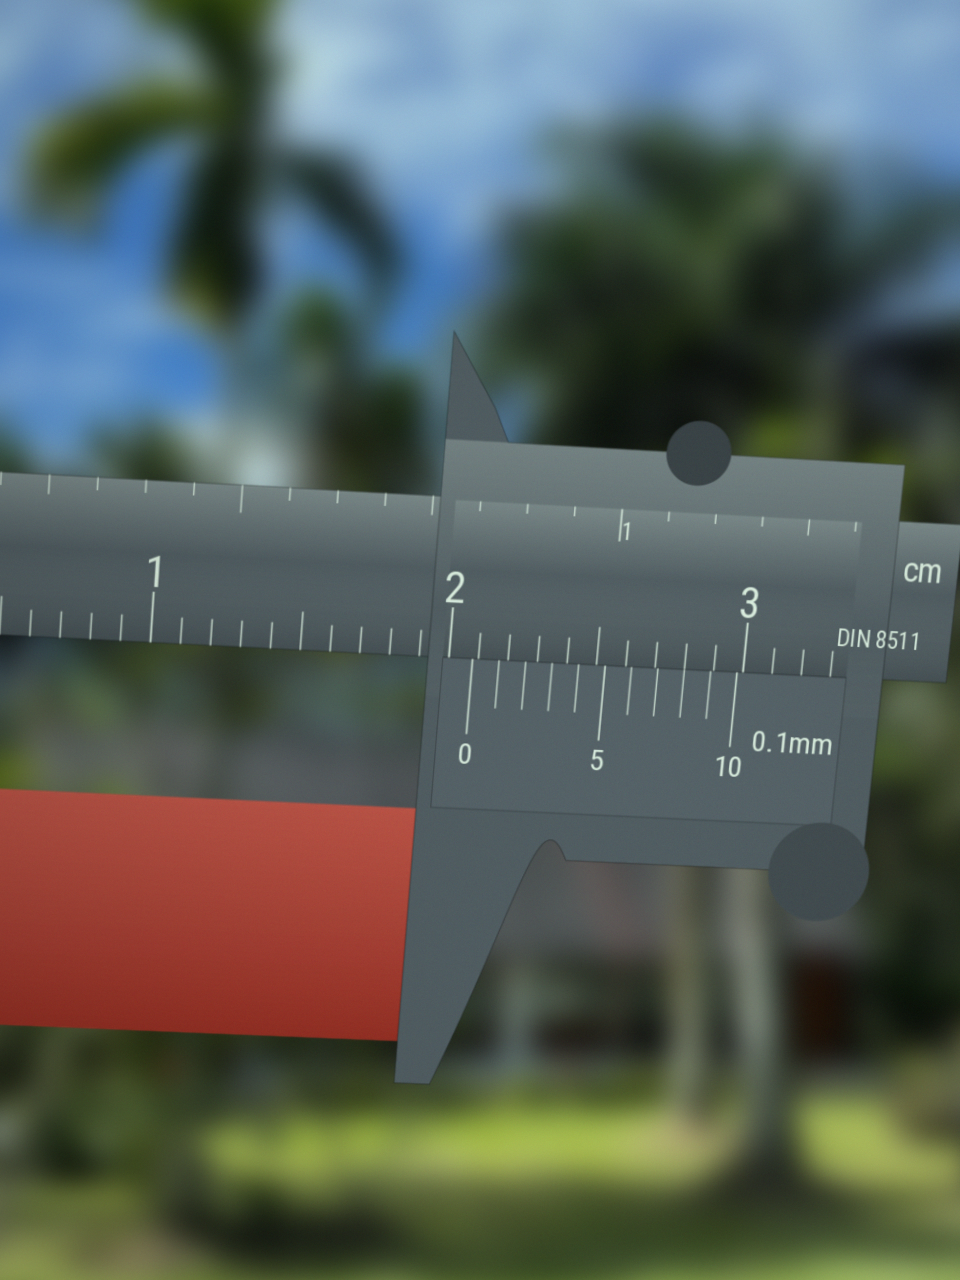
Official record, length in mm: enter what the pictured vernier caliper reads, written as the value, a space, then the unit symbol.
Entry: 20.8 mm
